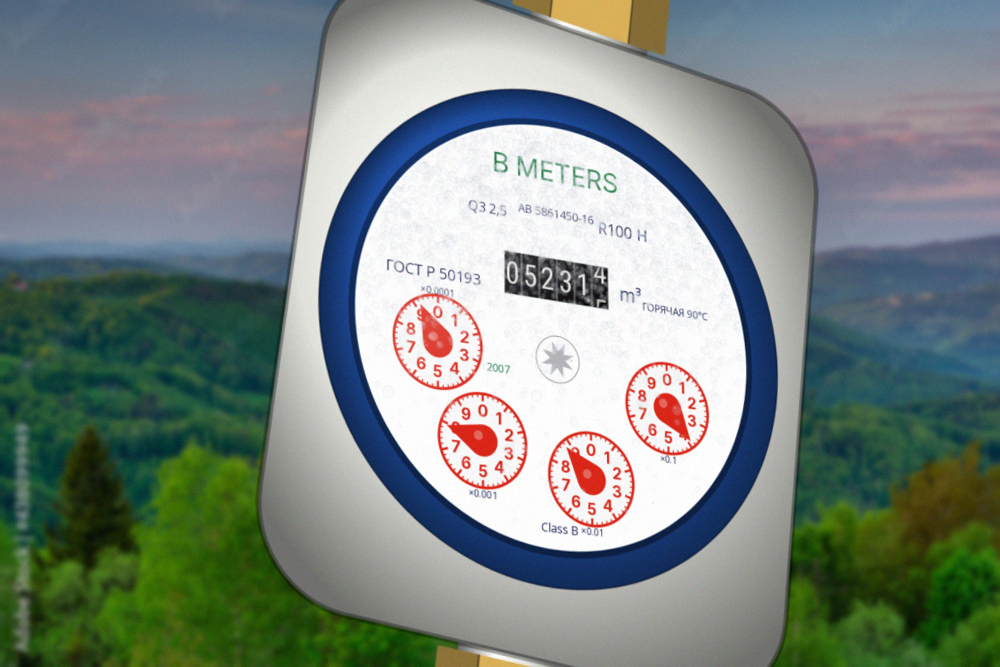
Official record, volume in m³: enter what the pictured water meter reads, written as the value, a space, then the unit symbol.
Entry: 52314.3879 m³
